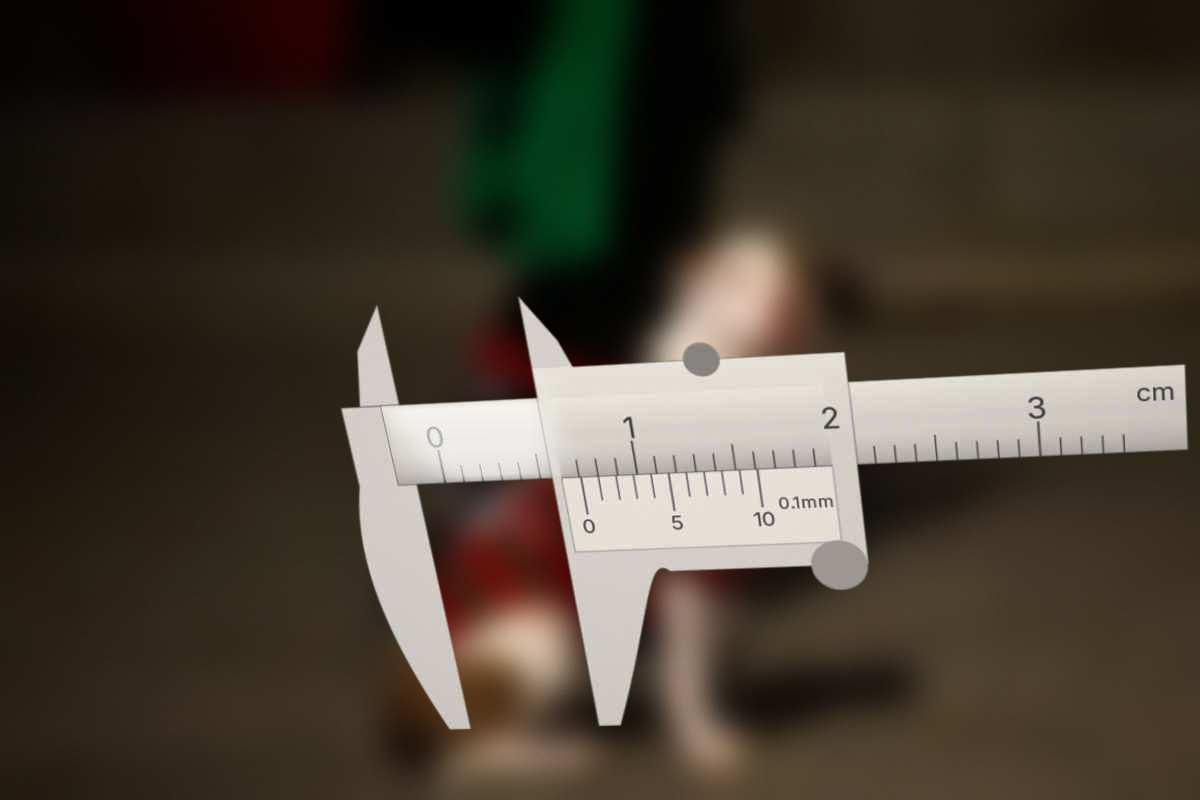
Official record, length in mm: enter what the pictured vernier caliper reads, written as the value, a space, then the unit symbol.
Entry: 7.1 mm
